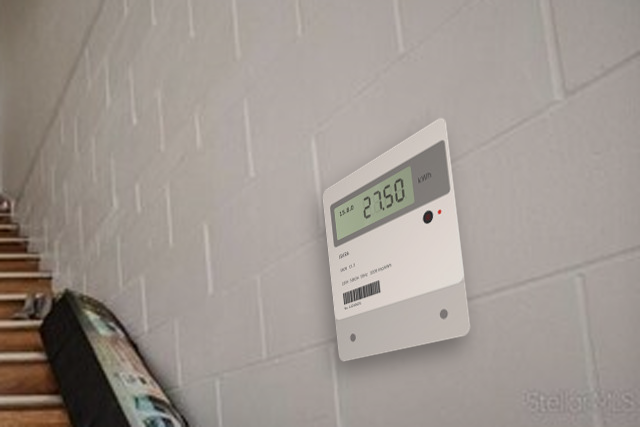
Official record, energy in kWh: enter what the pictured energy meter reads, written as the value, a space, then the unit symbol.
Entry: 27.50 kWh
